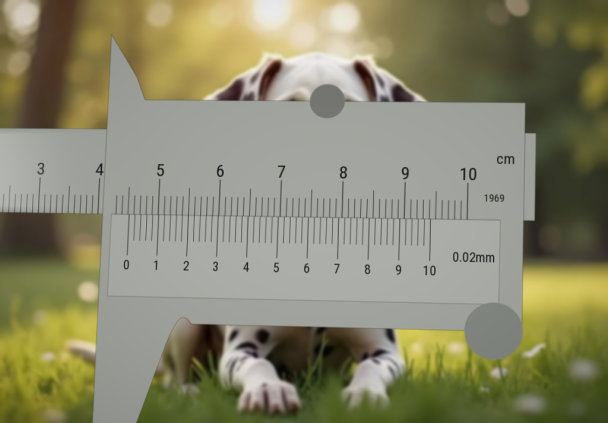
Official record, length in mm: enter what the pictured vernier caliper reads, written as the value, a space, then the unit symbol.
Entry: 45.2 mm
